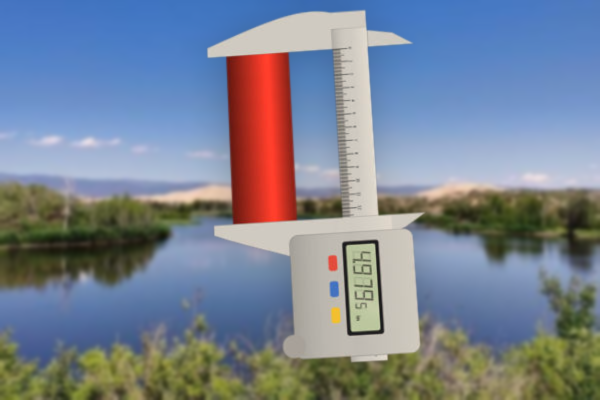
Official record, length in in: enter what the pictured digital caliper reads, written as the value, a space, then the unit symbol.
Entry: 4.9795 in
